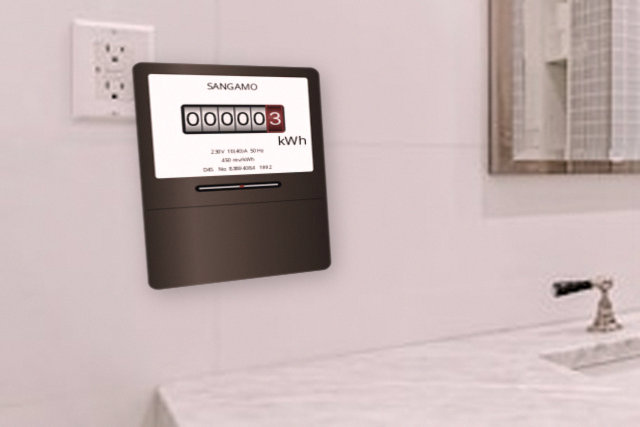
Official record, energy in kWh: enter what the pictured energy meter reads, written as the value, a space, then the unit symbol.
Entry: 0.3 kWh
